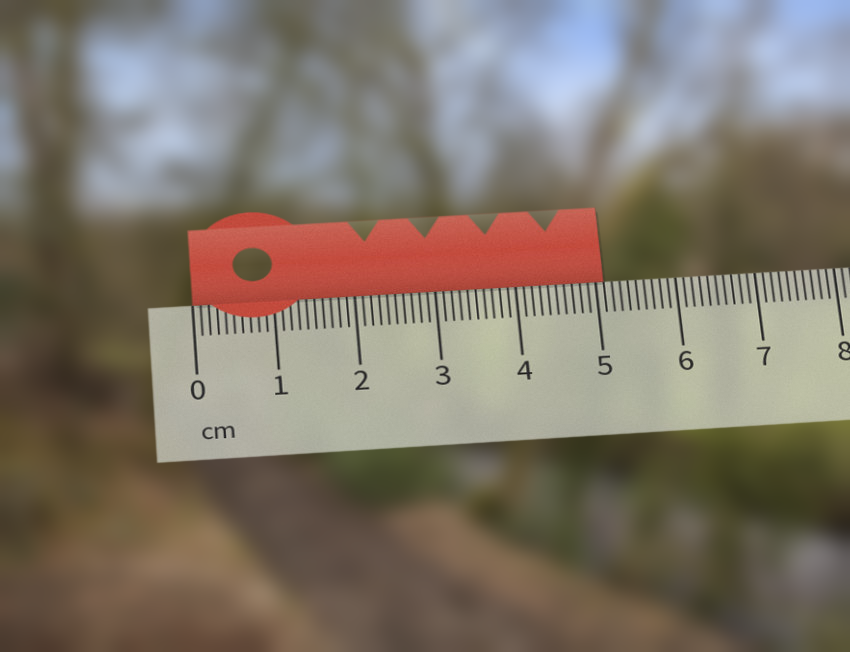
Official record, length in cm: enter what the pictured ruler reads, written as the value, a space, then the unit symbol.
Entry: 5.1 cm
